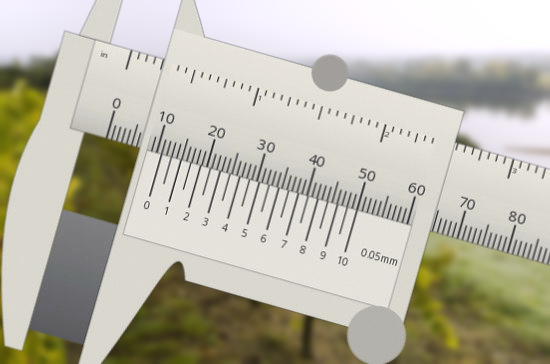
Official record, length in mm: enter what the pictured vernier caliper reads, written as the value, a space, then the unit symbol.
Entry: 11.0 mm
